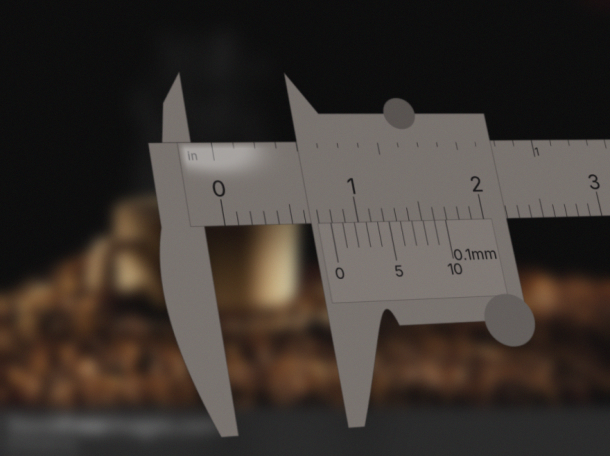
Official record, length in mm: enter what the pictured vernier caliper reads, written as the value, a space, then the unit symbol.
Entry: 7.9 mm
